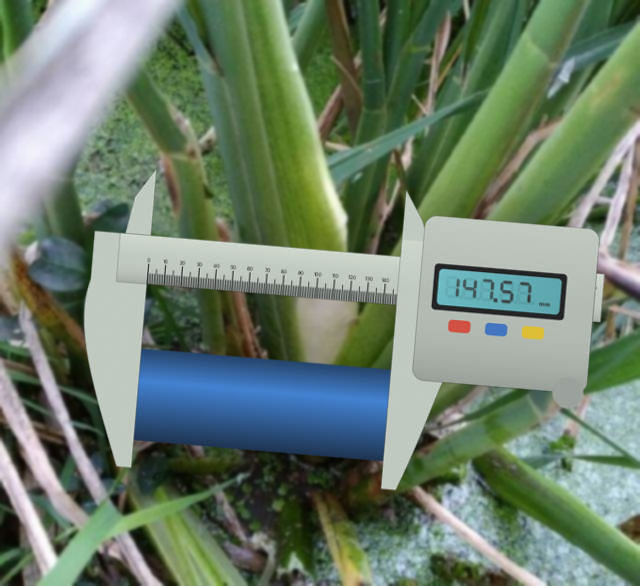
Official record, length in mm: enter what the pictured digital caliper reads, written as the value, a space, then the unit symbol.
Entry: 147.57 mm
